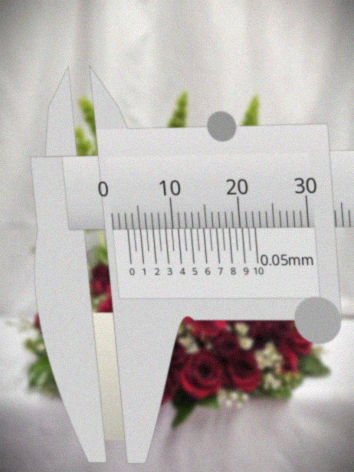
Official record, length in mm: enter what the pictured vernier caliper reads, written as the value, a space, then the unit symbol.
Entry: 3.2 mm
